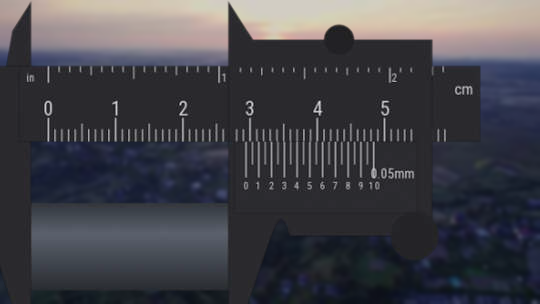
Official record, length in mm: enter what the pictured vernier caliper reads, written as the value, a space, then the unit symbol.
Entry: 29.4 mm
